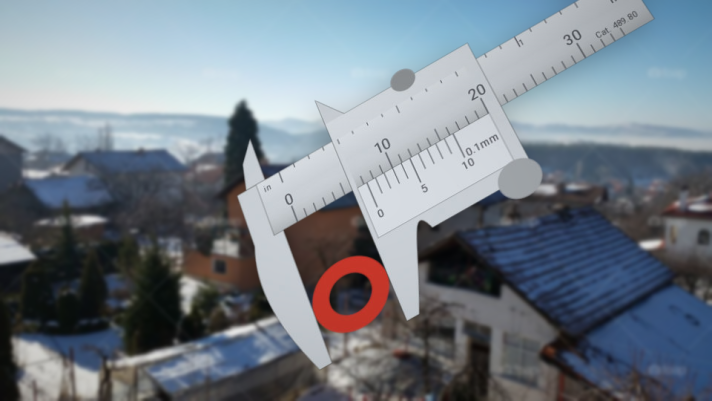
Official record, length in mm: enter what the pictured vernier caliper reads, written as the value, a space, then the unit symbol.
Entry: 7.3 mm
